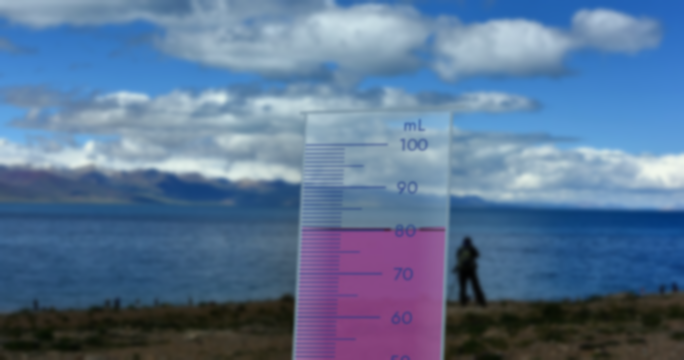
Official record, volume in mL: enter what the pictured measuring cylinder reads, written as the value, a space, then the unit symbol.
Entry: 80 mL
